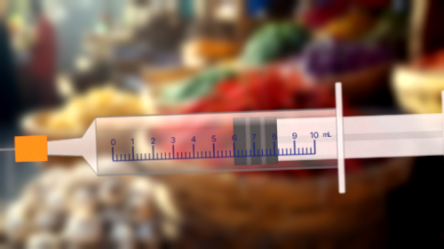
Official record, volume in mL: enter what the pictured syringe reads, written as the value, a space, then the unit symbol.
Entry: 6 mL
